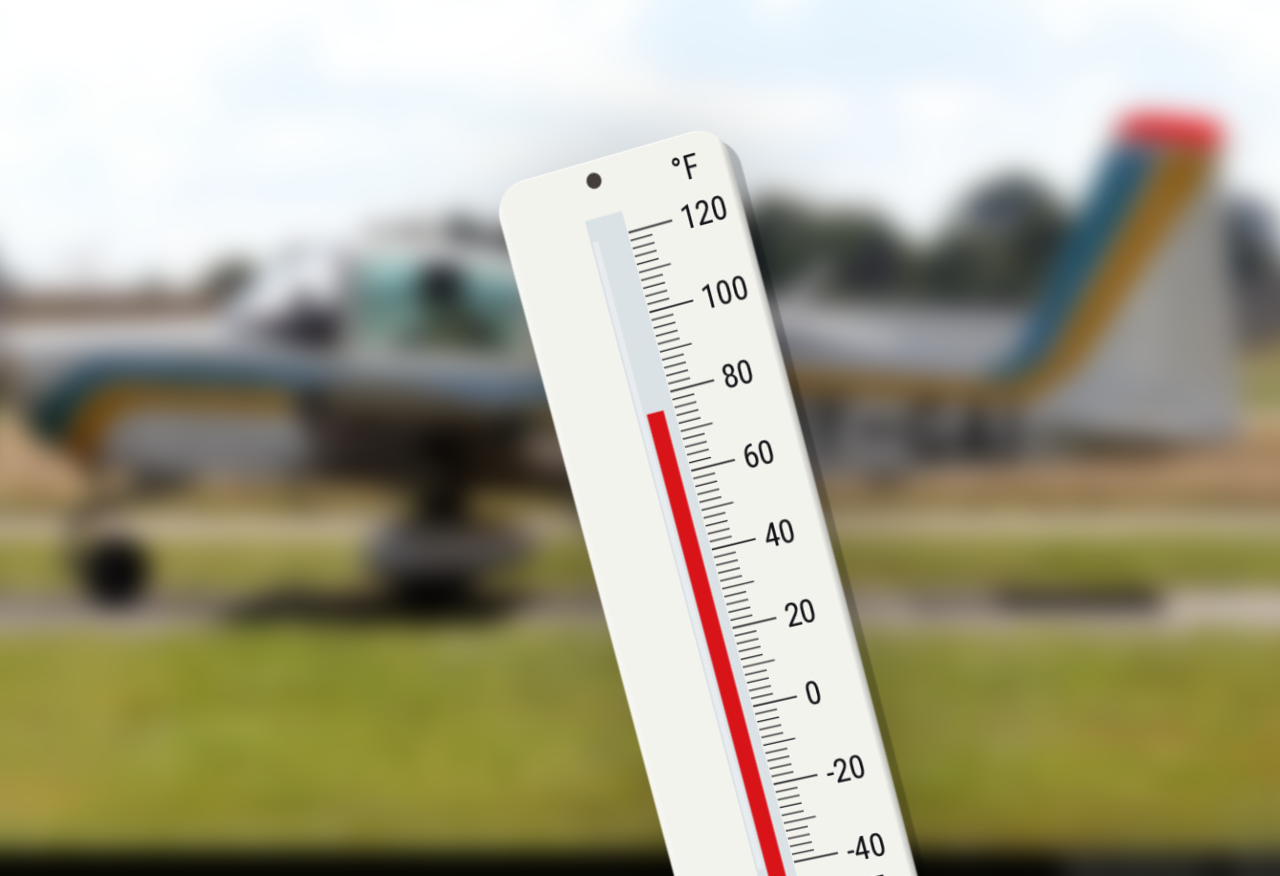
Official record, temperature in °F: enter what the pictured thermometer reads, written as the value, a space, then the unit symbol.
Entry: 76 °F
